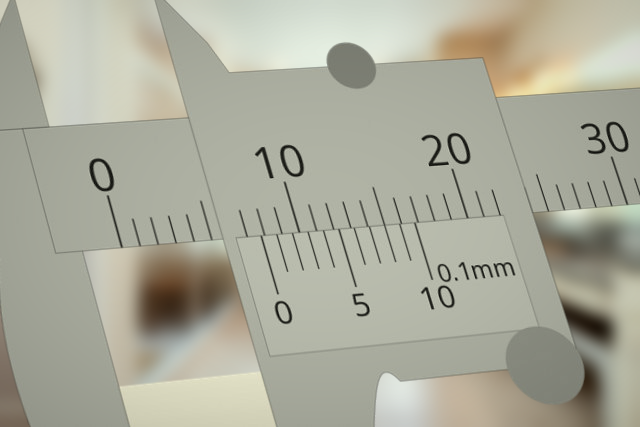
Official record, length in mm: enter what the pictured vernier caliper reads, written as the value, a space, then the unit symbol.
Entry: 7.8 mm
